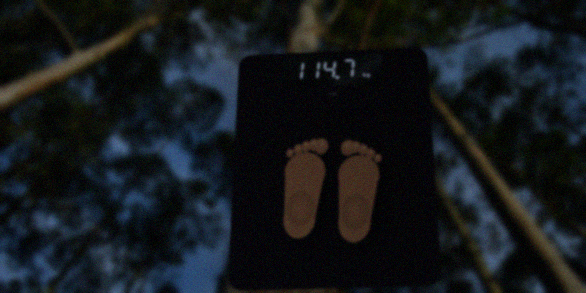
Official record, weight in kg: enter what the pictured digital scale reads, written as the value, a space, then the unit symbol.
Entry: 114.7 kg
